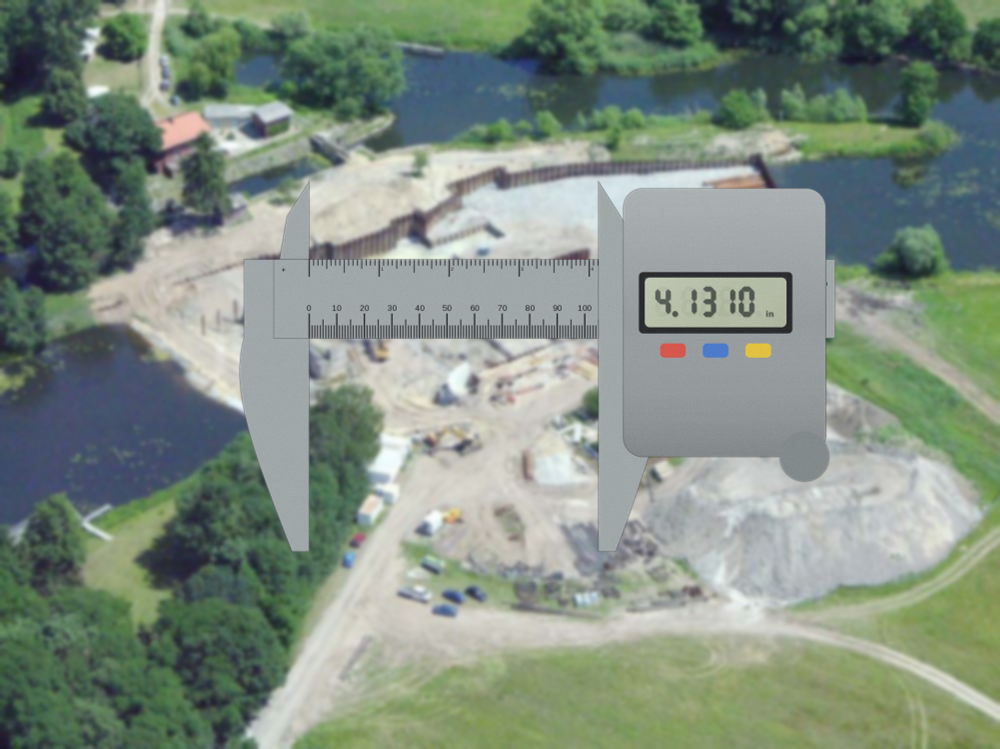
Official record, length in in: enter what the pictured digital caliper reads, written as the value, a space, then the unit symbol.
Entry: 4.1310 in
